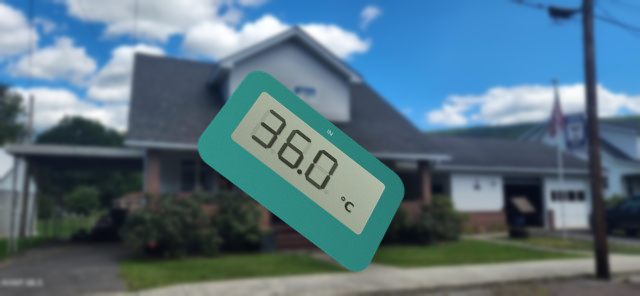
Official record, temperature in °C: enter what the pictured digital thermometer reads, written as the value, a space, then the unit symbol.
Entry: 36.0 °C
